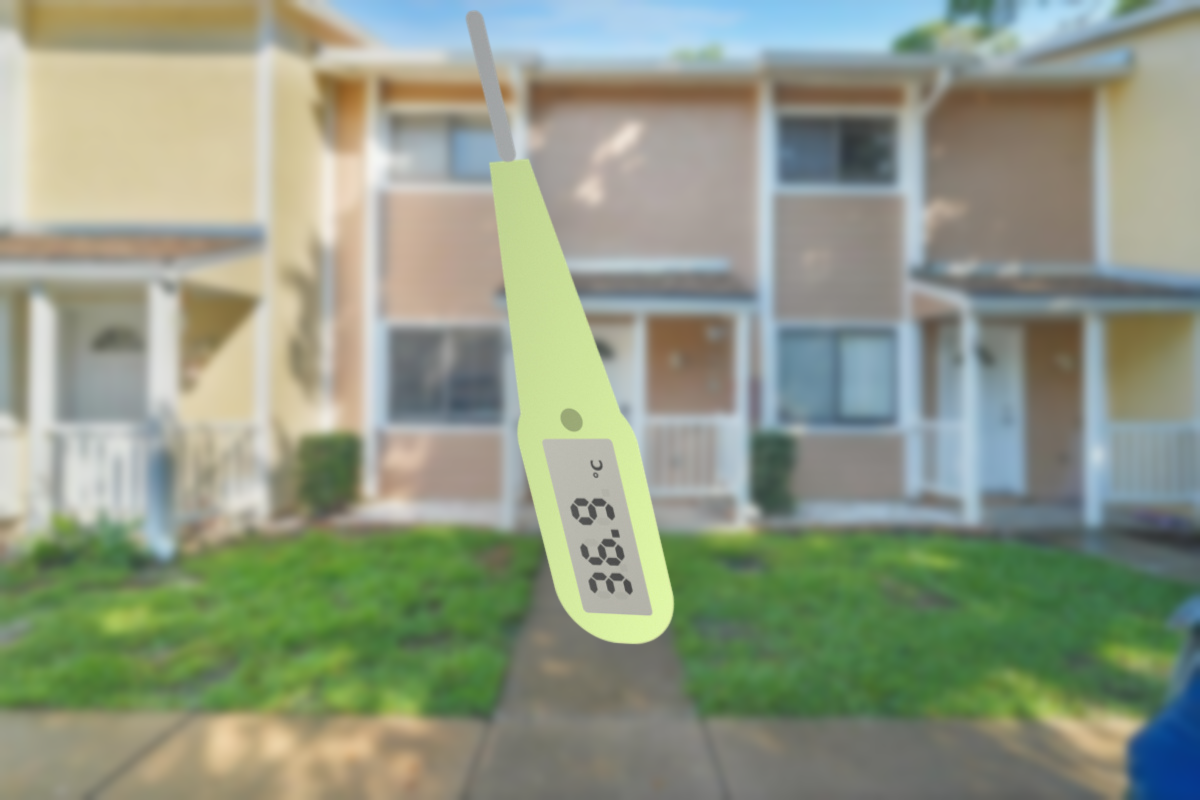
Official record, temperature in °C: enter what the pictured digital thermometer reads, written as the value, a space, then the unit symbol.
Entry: 36.9 °C
